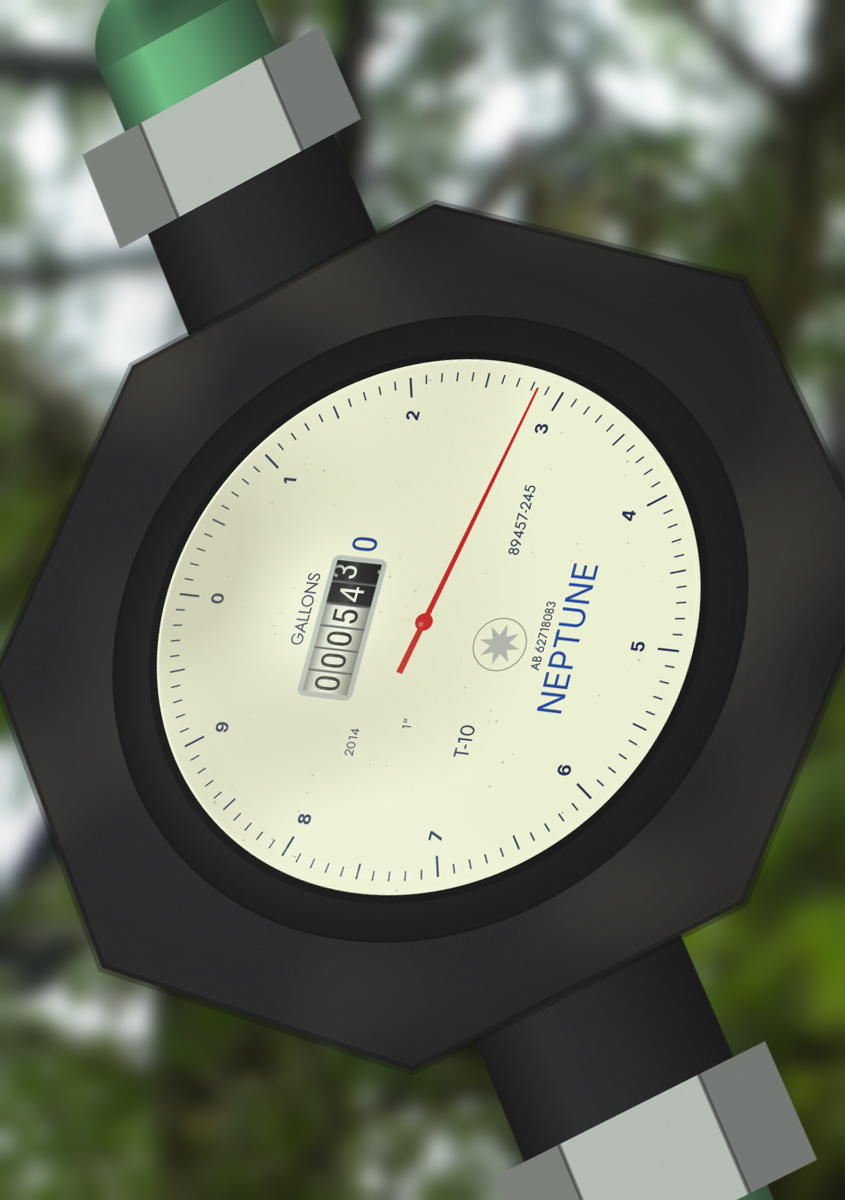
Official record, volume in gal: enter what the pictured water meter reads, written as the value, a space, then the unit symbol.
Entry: 5432.8 gal
